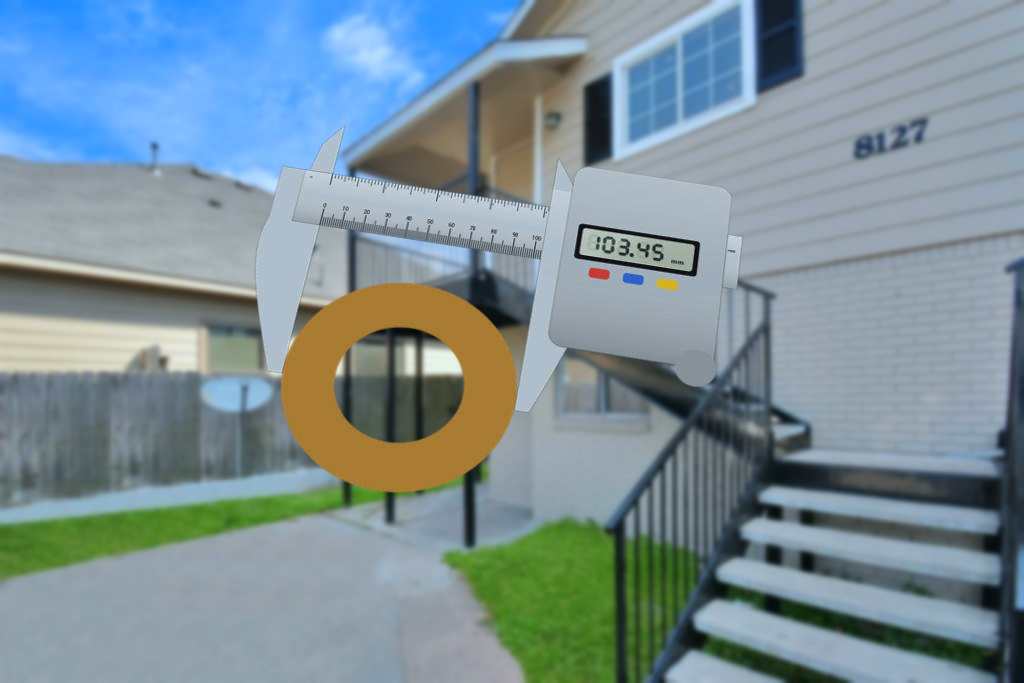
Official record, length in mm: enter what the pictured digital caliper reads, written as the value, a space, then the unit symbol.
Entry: 103.45 mm
